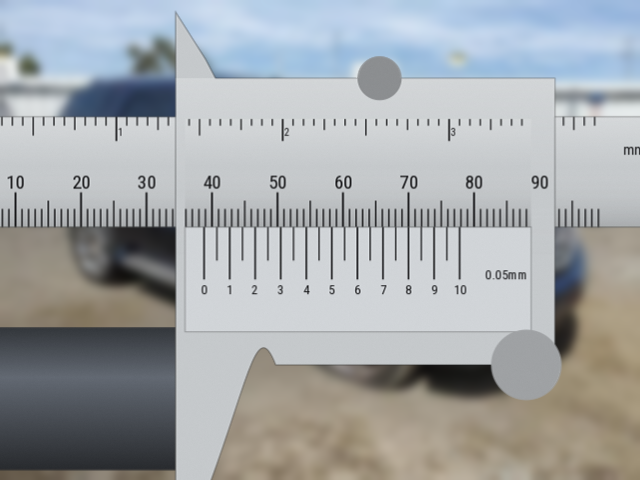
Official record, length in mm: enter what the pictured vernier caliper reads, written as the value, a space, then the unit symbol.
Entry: 38.8 mm
